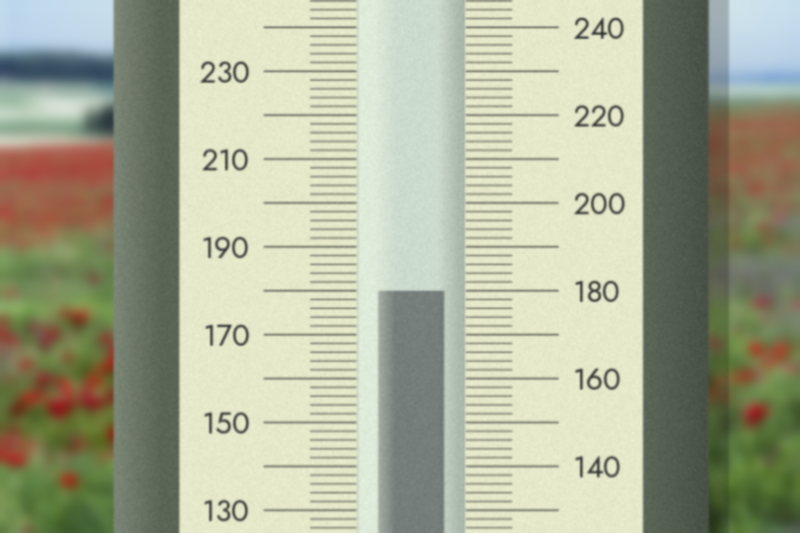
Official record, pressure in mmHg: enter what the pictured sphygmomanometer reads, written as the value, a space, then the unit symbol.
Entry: 180 mmHg
